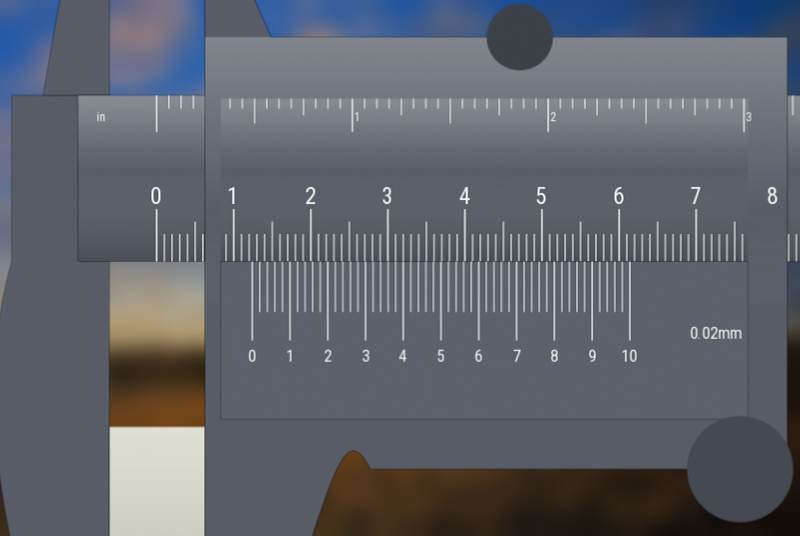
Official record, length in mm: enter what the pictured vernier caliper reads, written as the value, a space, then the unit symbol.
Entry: 12.4 mm
